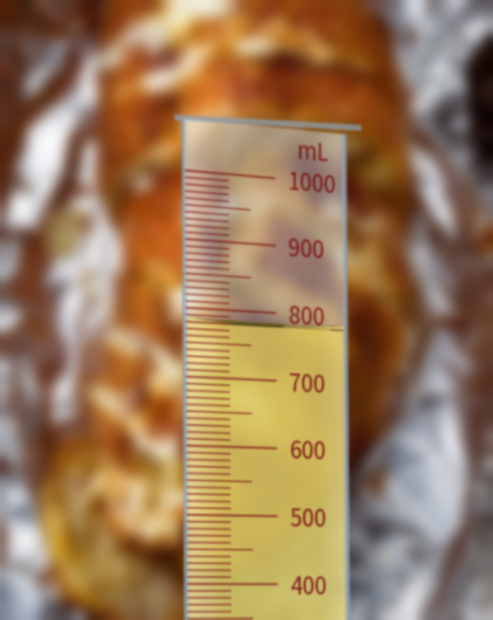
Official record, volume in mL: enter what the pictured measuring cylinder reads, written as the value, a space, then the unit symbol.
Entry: 780 mL
